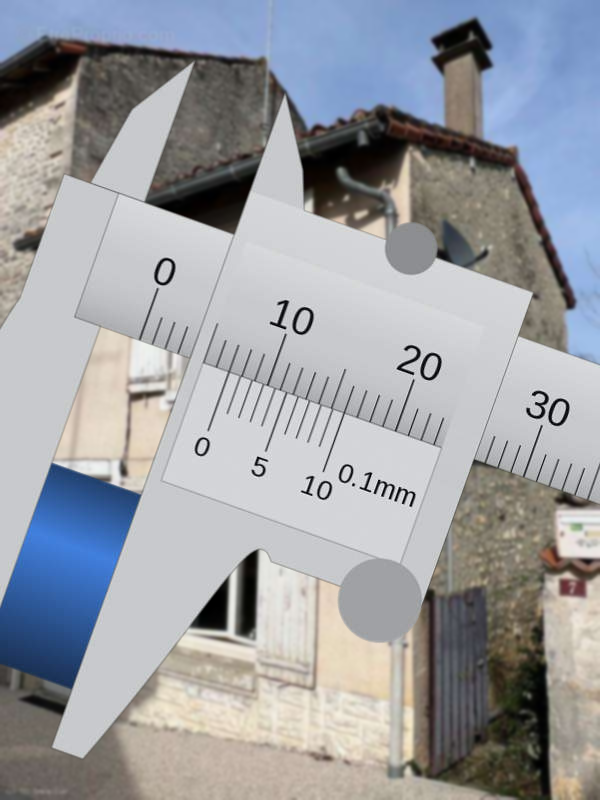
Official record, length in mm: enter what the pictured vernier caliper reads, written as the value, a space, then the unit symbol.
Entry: 7.0 mm
